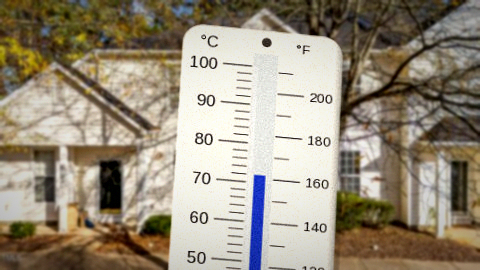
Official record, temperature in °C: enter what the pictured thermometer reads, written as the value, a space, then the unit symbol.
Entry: 72 °C
